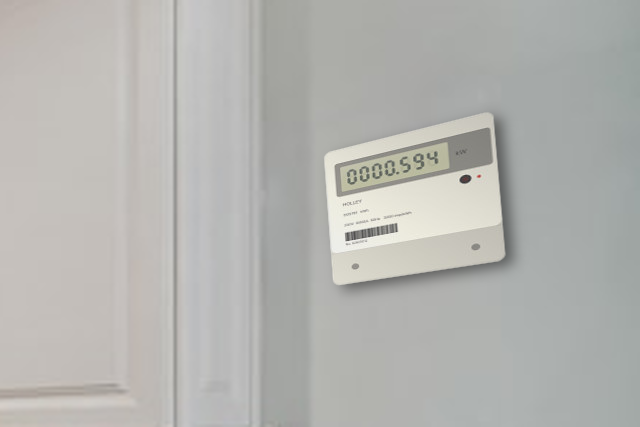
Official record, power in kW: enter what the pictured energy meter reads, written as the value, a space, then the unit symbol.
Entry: 0.594 kW
